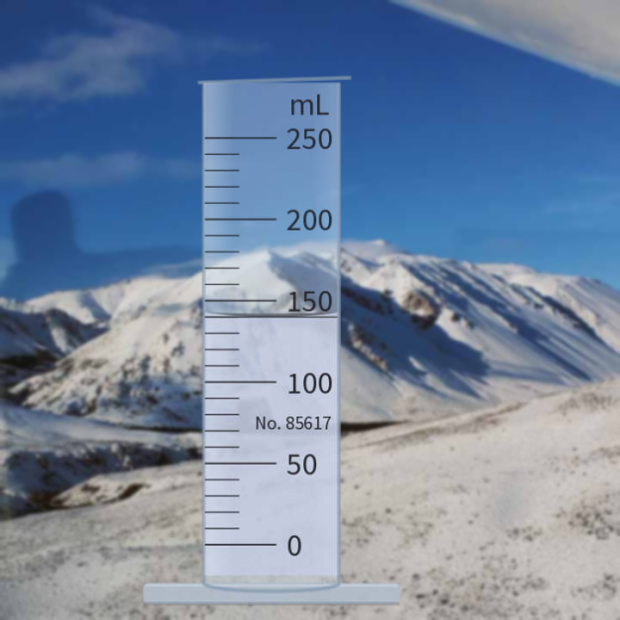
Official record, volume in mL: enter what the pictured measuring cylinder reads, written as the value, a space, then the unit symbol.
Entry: 140 mL
